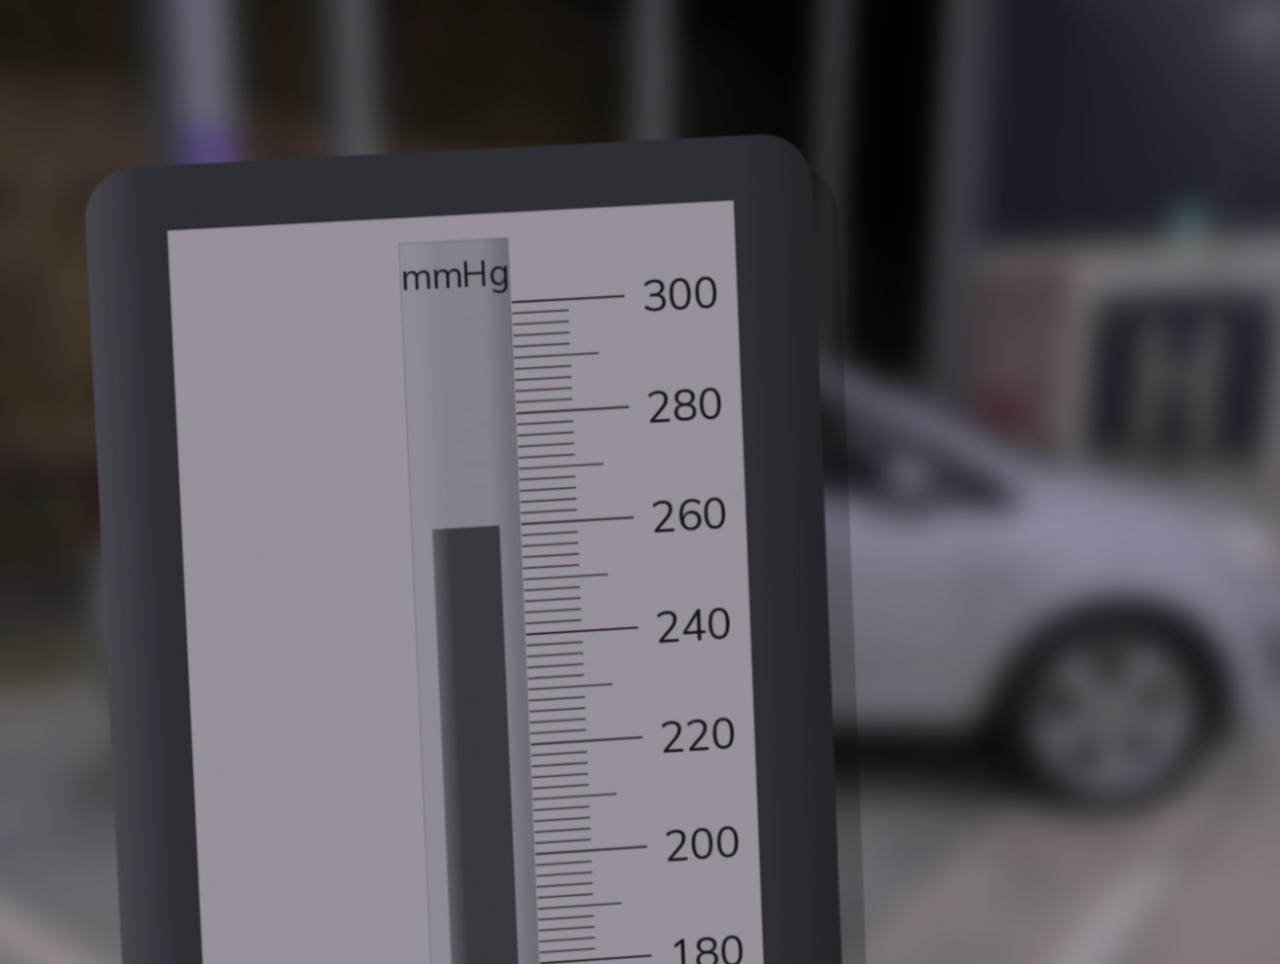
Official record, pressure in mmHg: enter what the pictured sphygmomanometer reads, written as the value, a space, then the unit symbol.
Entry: 260 mmHg
